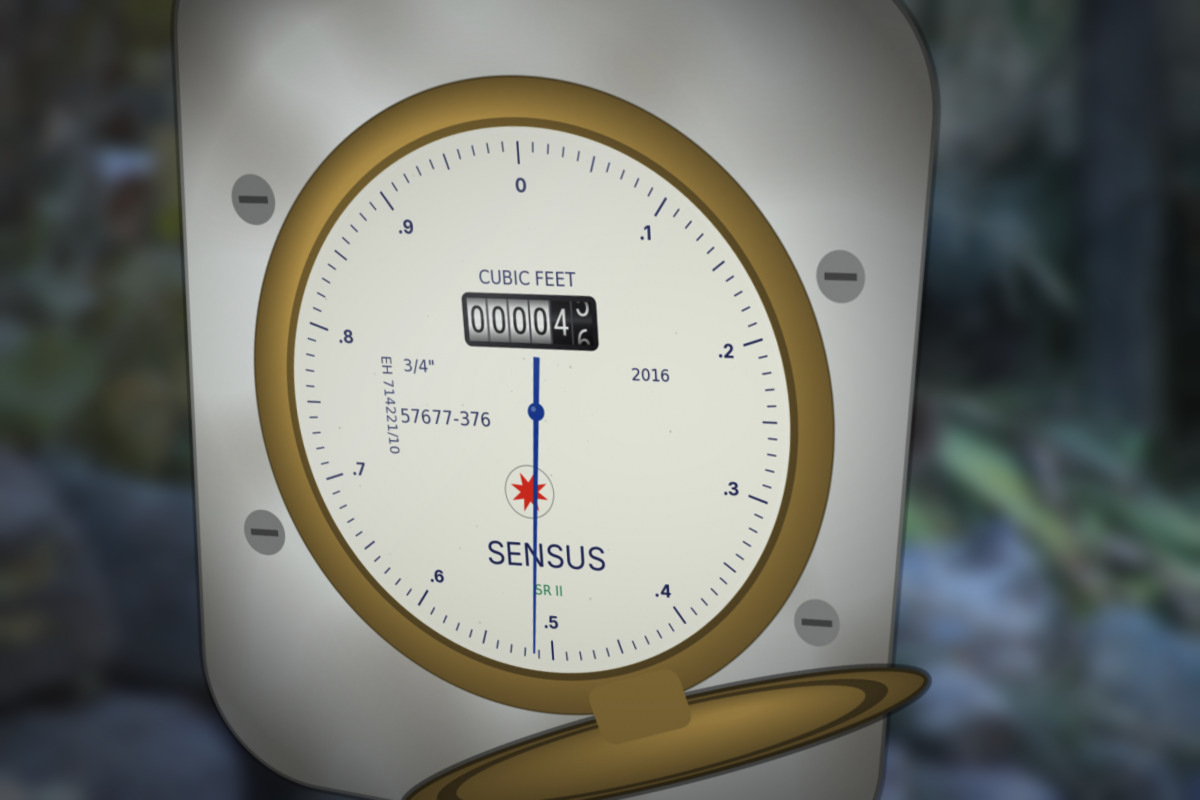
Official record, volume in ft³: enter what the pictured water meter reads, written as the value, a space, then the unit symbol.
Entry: 45.51 ft³
